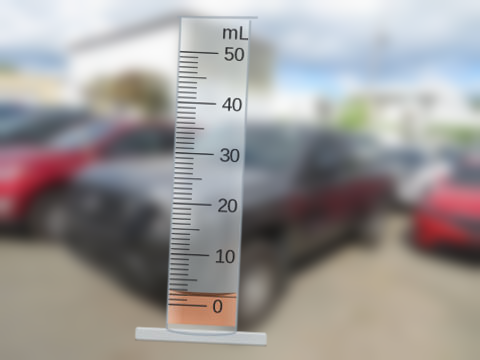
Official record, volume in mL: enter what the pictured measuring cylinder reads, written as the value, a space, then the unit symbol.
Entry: 2 mL
